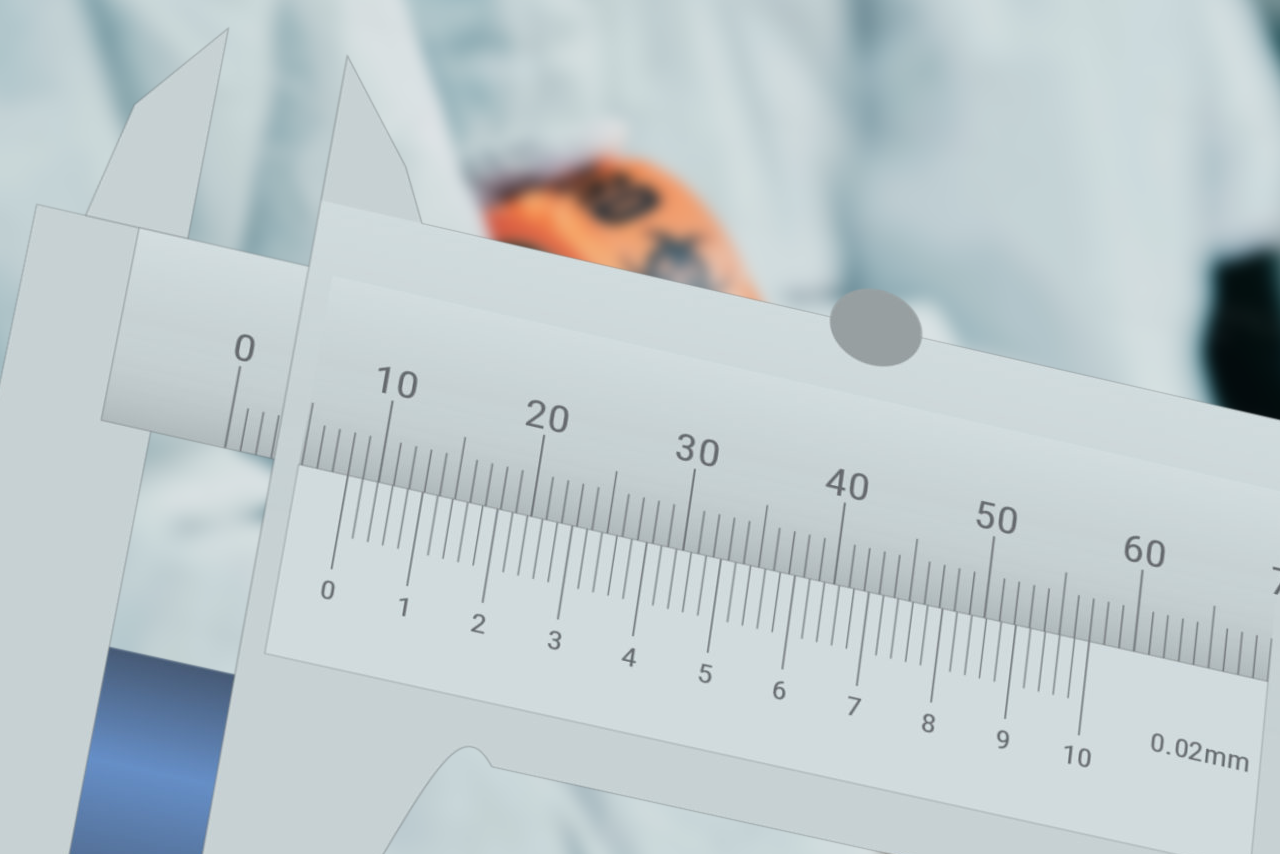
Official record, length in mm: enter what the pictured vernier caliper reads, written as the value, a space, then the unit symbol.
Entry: 8.0 mm
